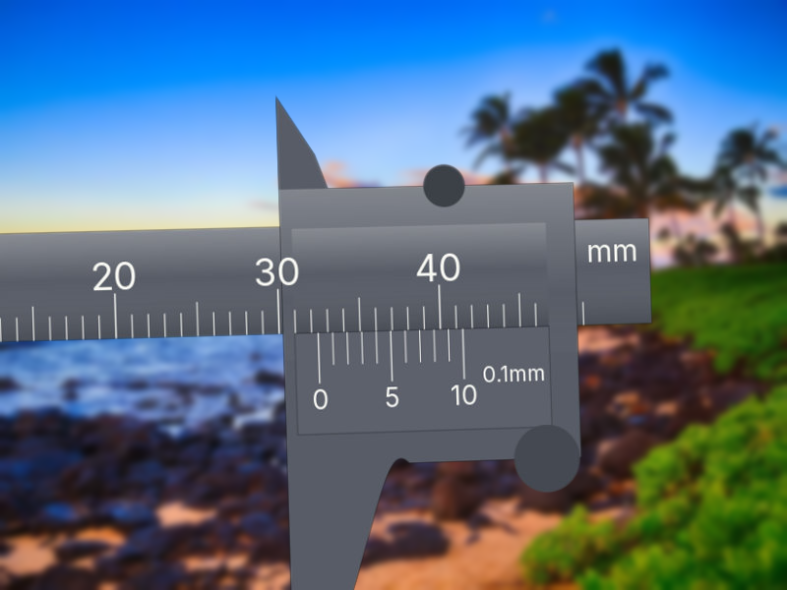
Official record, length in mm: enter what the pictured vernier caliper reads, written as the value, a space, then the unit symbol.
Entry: 32.4 mm
